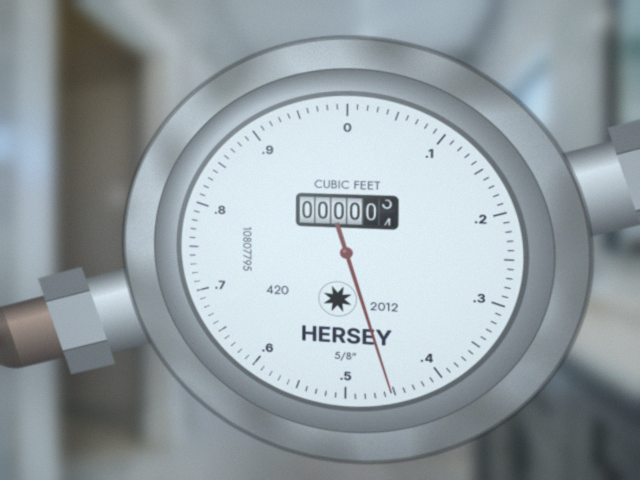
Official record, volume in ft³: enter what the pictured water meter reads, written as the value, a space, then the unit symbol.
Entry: 3.45 ft³
